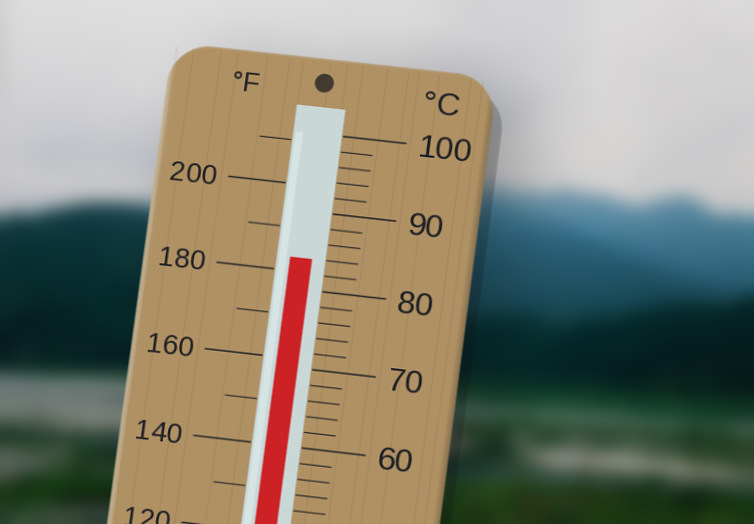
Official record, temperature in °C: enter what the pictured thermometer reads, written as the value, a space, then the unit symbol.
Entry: 84 °C
